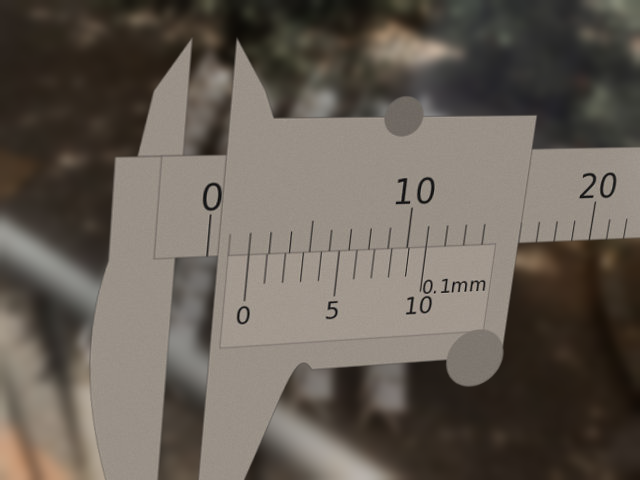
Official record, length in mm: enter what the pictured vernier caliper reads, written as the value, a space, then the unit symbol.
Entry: 2.0 mm
